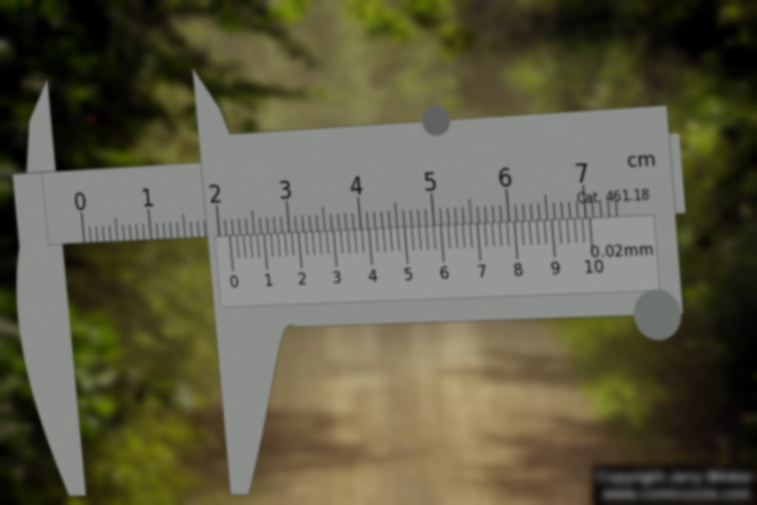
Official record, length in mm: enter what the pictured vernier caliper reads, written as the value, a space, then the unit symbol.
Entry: 21.5 mm
